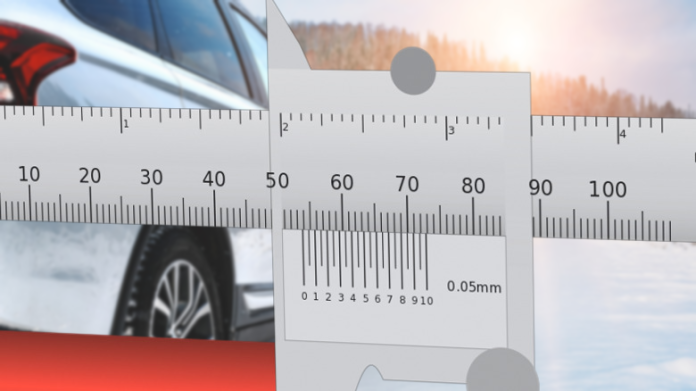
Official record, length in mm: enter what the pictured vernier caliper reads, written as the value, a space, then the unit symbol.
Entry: 53.8 mm
